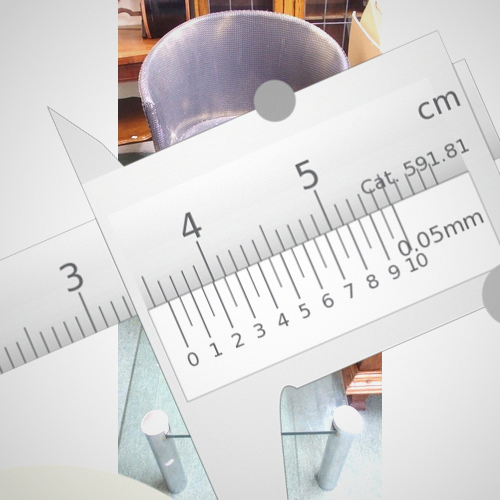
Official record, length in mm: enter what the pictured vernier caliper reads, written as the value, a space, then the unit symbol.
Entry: 36.1 mm
